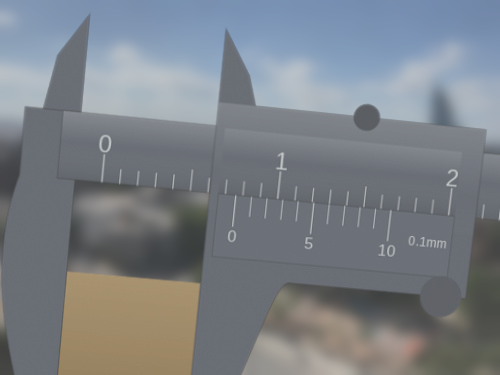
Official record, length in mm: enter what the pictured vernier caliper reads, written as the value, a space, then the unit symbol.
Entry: 7.6 mm
